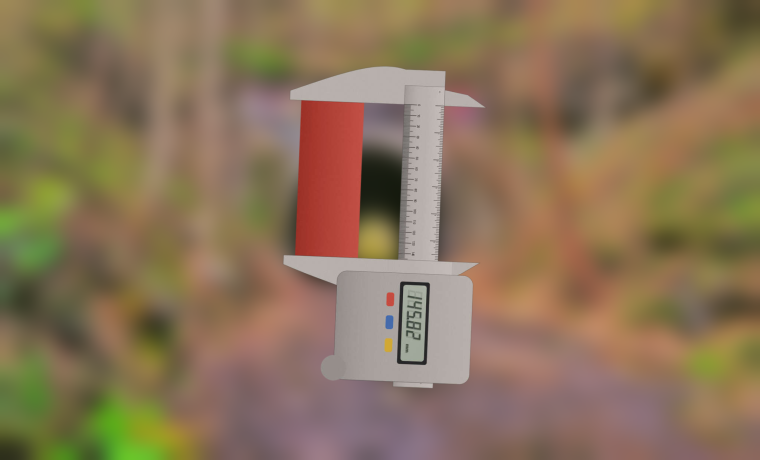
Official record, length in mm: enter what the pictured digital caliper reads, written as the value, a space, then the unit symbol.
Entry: 145.82 mm
